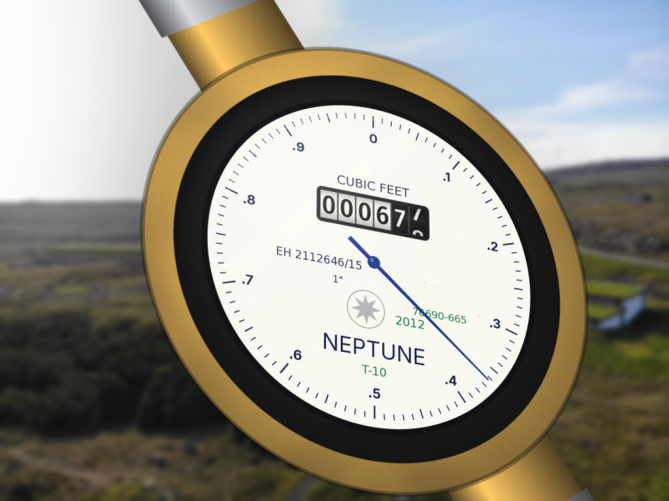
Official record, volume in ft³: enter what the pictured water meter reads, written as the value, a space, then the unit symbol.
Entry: 677.36 ft³
